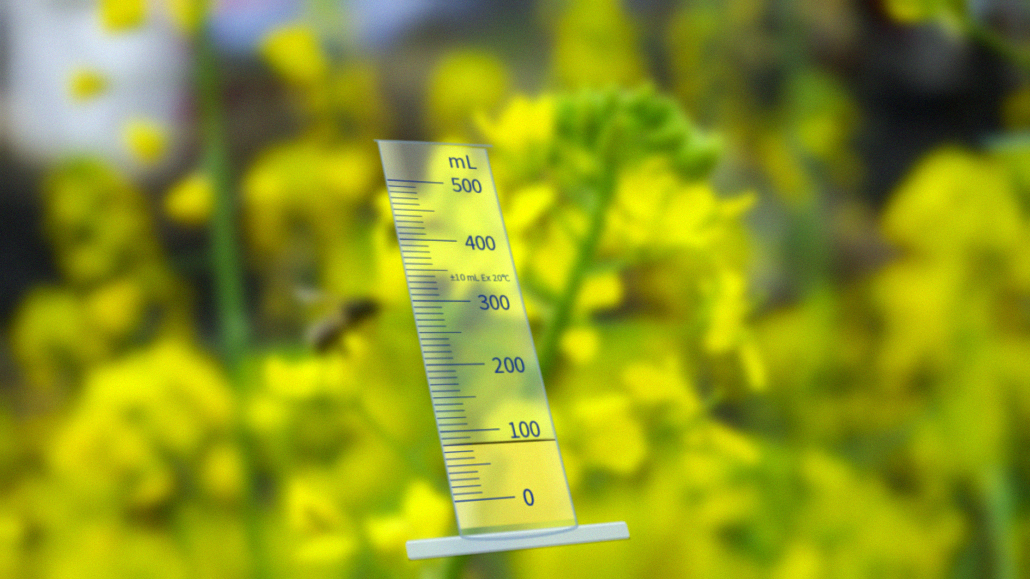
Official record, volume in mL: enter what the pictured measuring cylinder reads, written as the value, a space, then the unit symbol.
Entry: 80 mL
